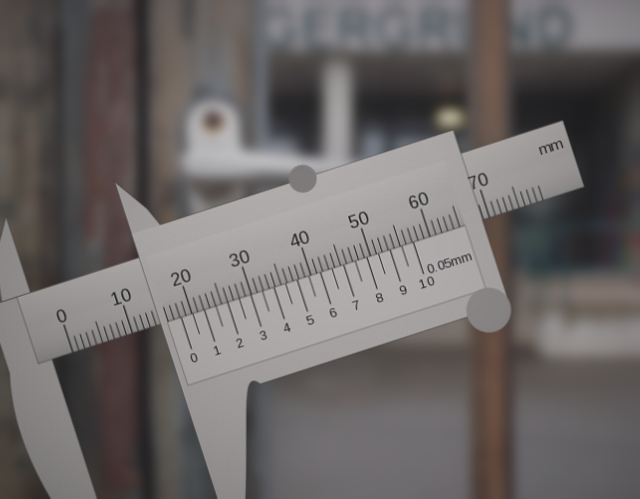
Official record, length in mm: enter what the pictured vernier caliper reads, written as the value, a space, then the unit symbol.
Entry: 18.2 mm
